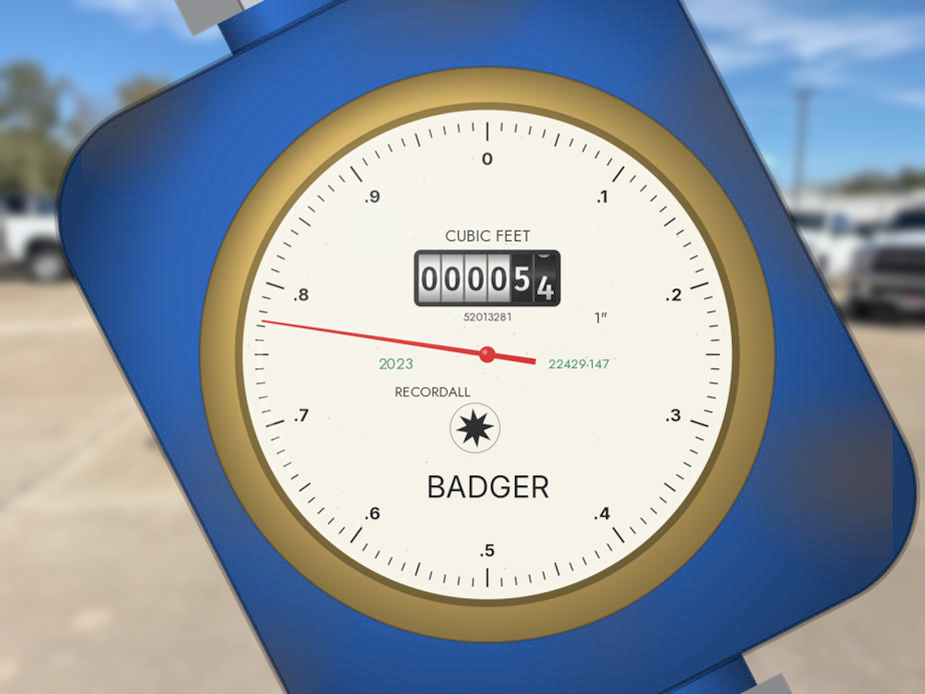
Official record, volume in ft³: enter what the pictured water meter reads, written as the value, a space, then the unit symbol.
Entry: 53.77 ft³
